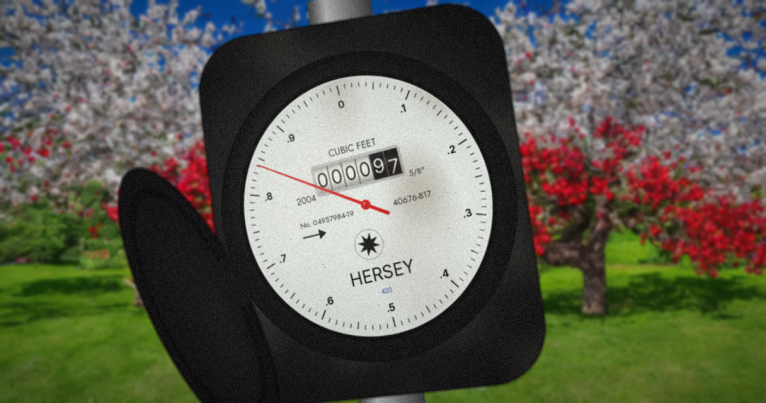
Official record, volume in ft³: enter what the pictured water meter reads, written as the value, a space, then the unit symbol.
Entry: 96.84 ft³
